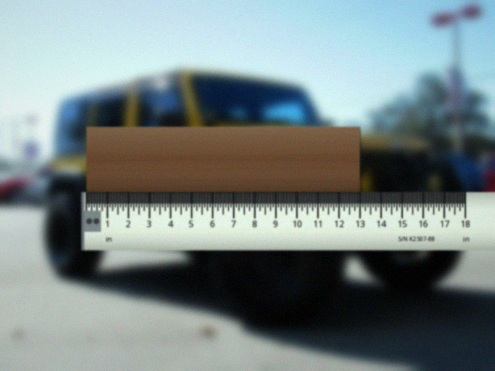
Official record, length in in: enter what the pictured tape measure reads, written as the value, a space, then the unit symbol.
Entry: 13 in
